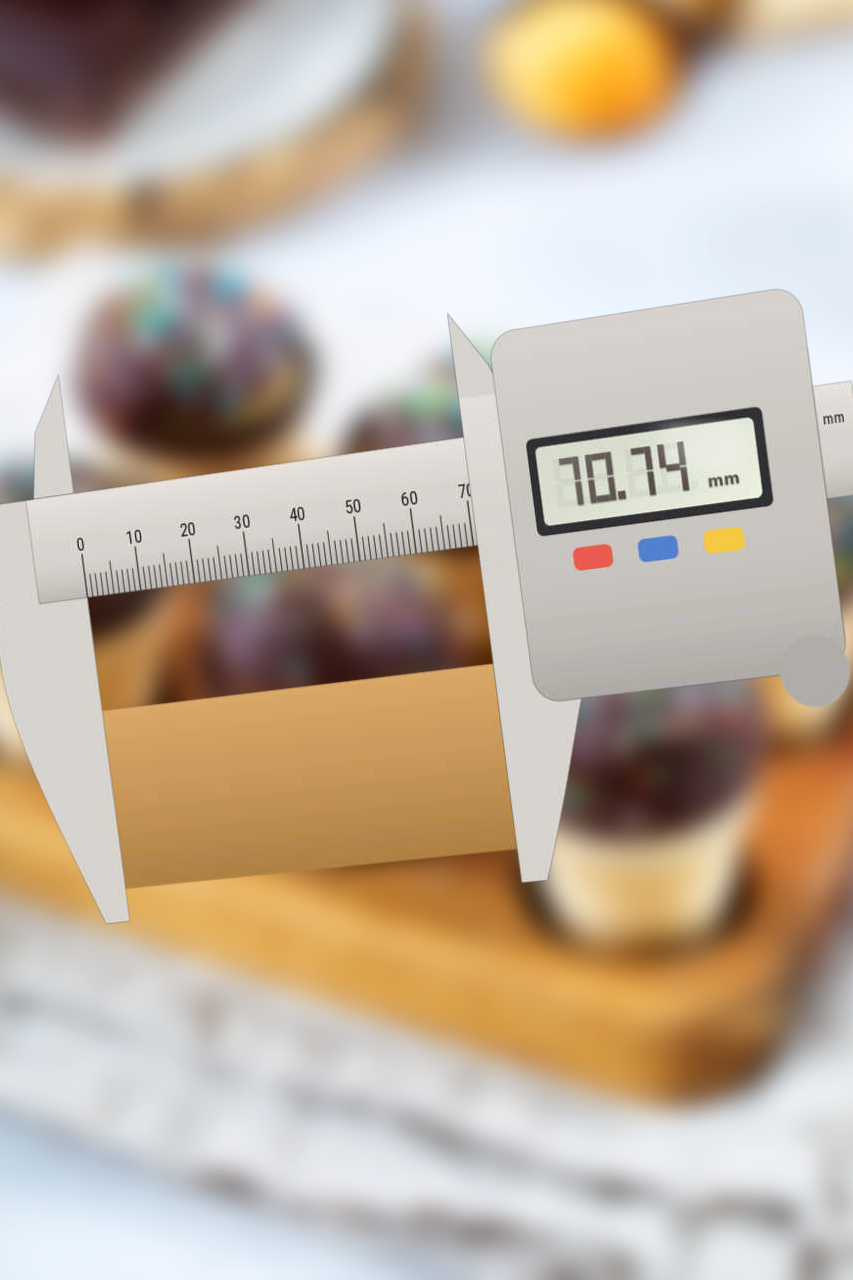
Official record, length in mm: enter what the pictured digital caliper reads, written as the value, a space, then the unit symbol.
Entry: 70.74 mm
